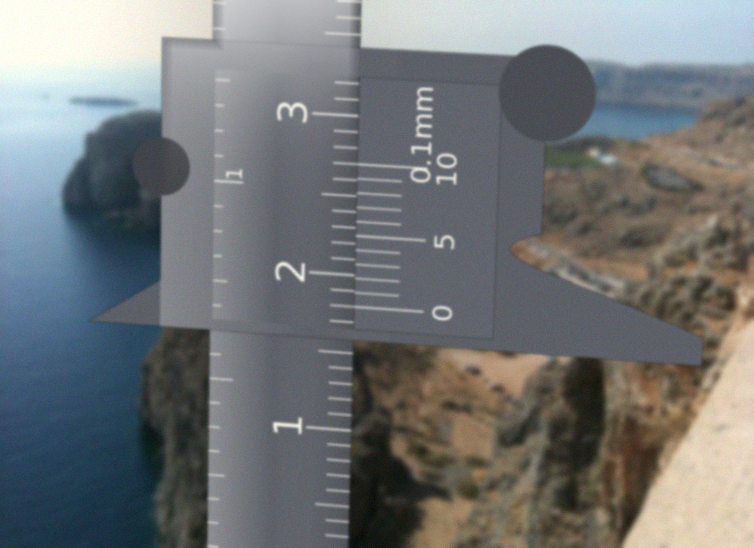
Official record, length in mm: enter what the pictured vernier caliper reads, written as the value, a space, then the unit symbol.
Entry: 18.0 mm
